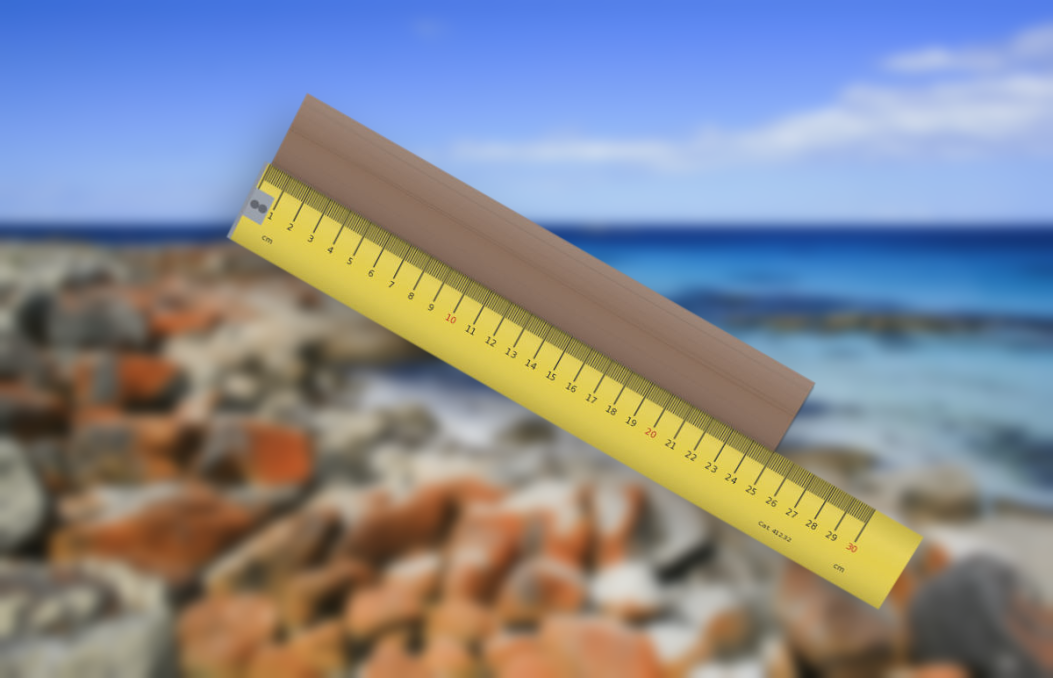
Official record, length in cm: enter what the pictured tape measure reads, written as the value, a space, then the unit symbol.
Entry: 25 cm
